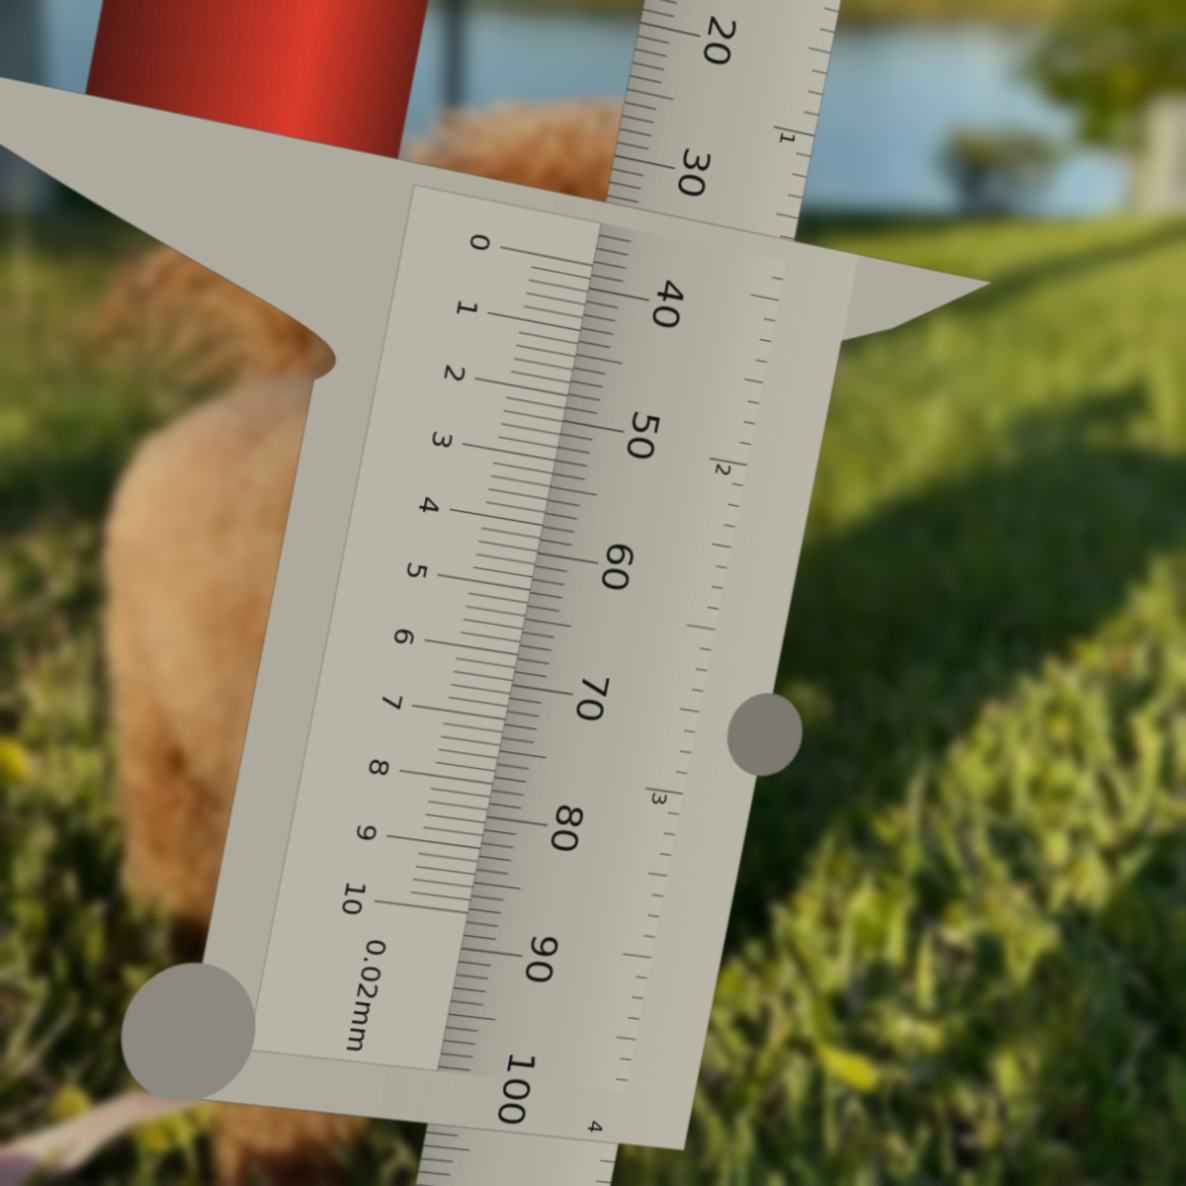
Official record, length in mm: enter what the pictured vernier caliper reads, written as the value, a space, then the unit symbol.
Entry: 38.3 mm
